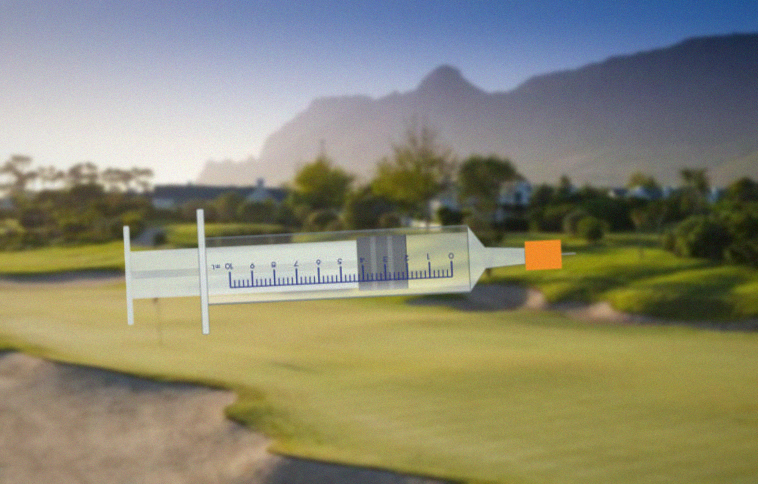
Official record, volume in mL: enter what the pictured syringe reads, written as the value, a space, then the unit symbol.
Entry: 2 mL
